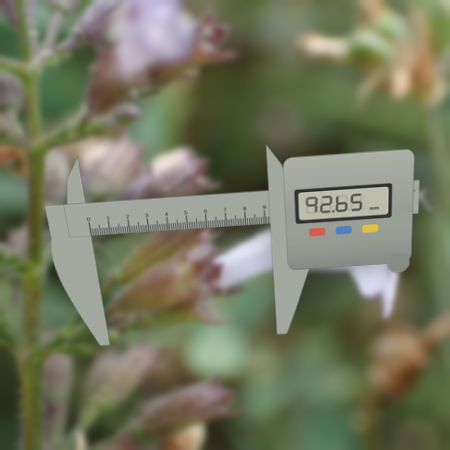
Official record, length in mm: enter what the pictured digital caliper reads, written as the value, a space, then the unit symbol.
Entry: 92.65 mm
